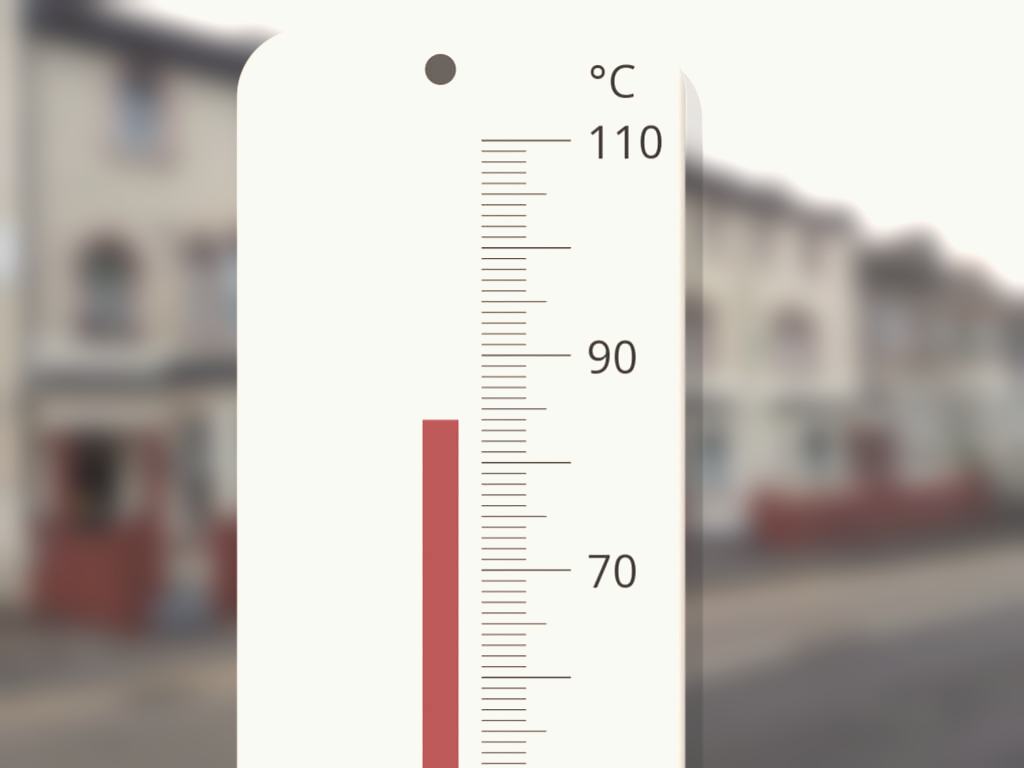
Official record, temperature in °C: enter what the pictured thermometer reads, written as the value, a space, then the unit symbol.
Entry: 84 °C
